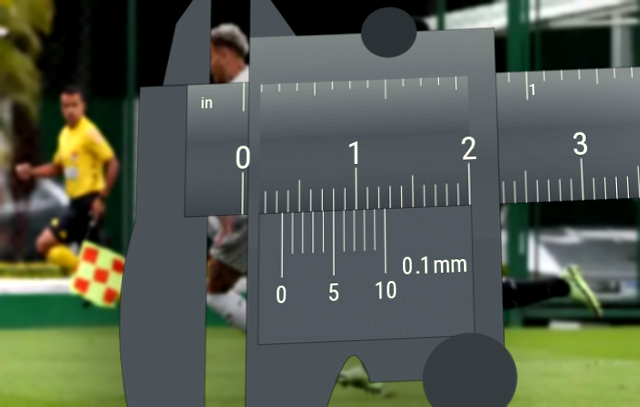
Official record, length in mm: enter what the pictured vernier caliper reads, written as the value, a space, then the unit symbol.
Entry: 3.5 mm
